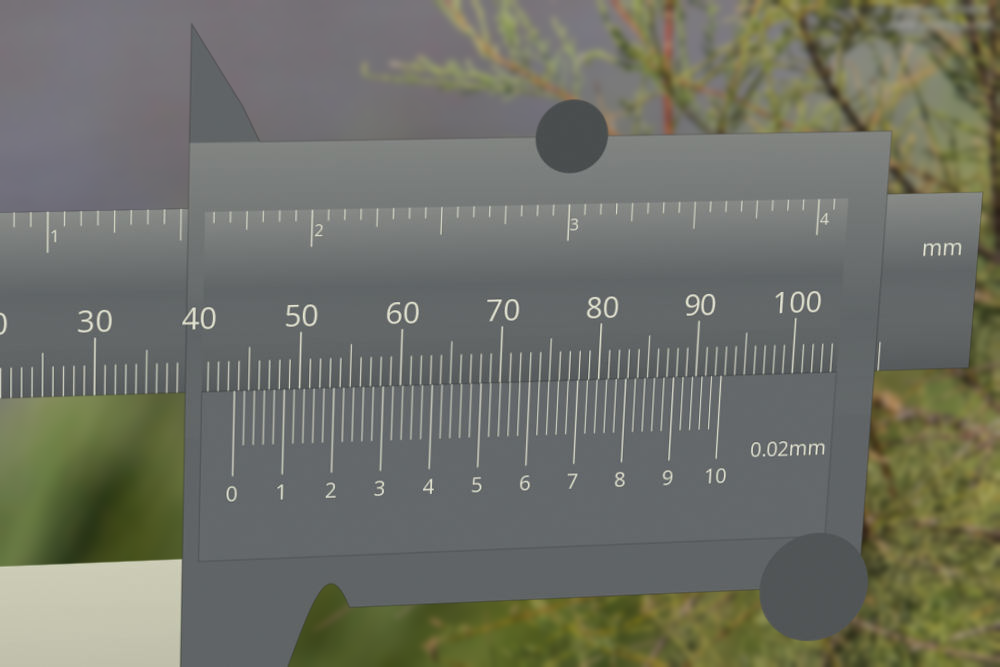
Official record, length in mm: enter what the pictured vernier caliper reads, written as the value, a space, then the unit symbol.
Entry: 43.6 mm
